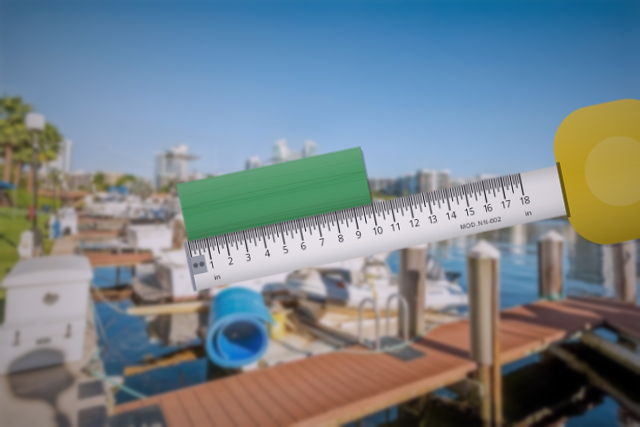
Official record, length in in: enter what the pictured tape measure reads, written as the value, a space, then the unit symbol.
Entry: 10 in
